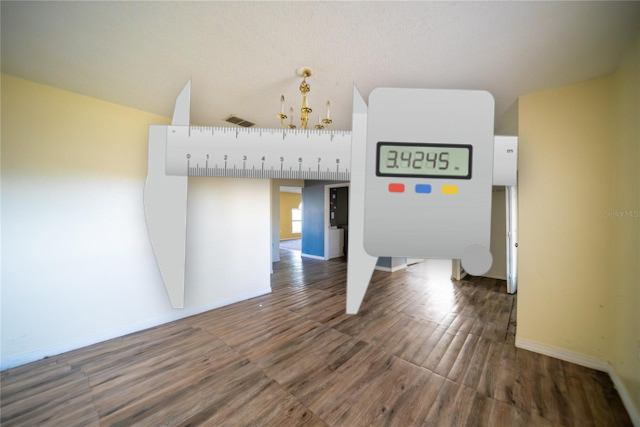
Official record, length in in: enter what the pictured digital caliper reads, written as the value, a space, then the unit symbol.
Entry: 3.4245 in
